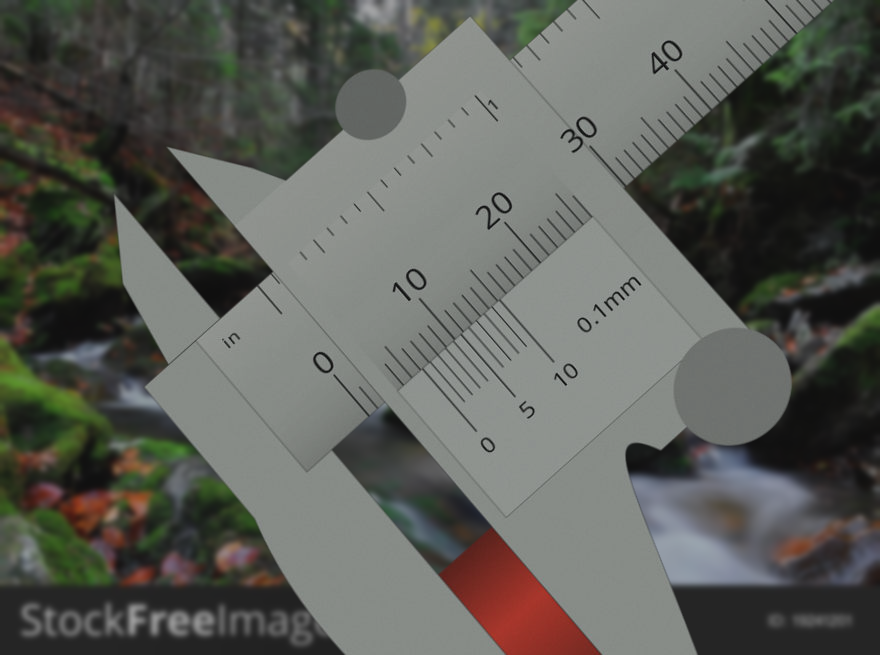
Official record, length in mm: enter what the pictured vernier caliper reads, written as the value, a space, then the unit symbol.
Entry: 6.2 mm
